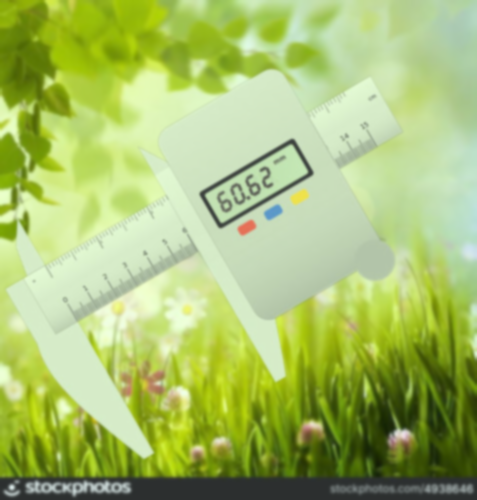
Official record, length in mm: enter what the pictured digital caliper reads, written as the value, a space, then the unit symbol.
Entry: 60.62 mm
